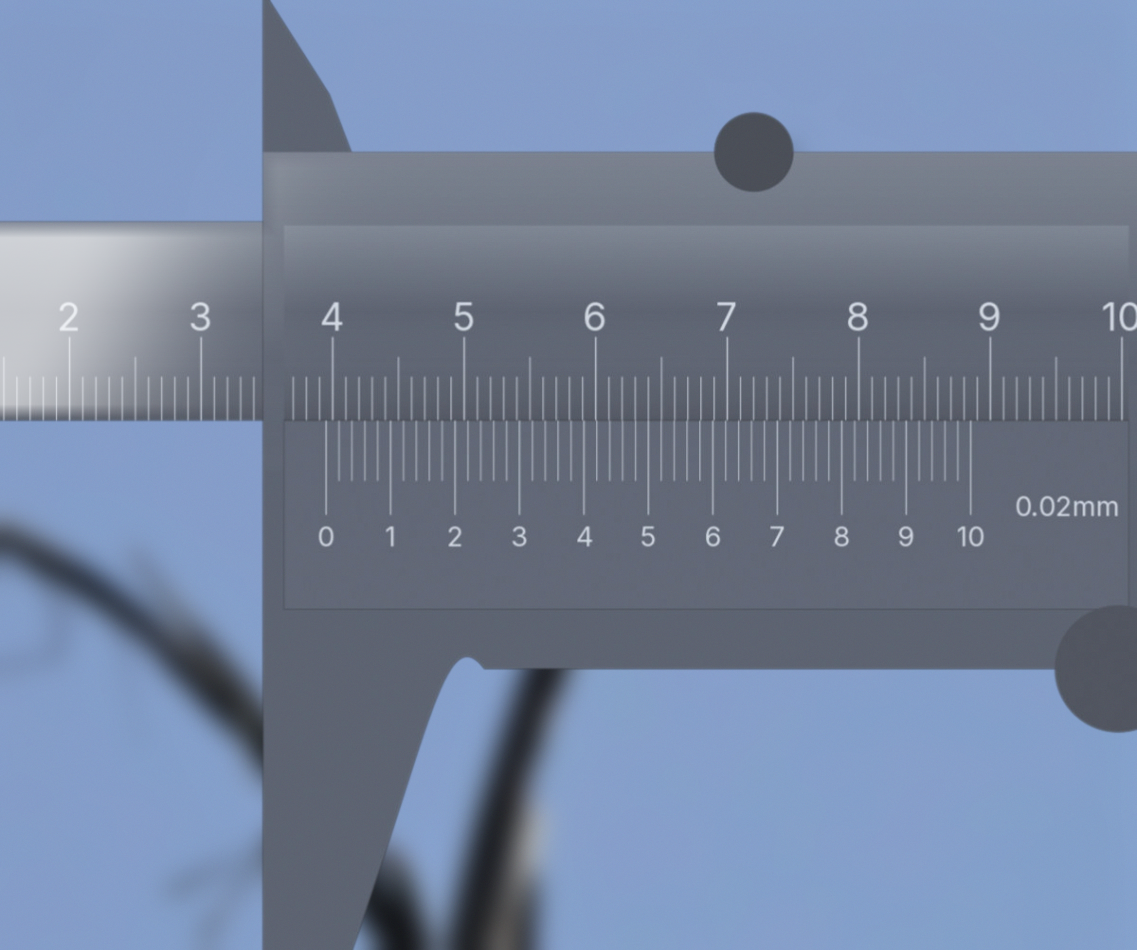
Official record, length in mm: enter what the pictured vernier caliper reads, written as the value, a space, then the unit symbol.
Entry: 39.5 mm
